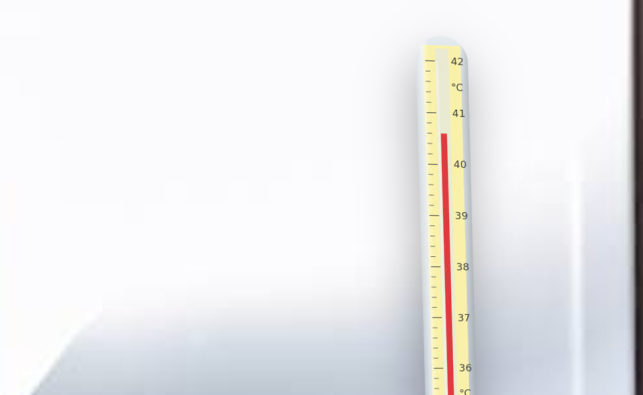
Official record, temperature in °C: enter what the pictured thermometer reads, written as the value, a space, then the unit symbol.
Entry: 40.6 °C
